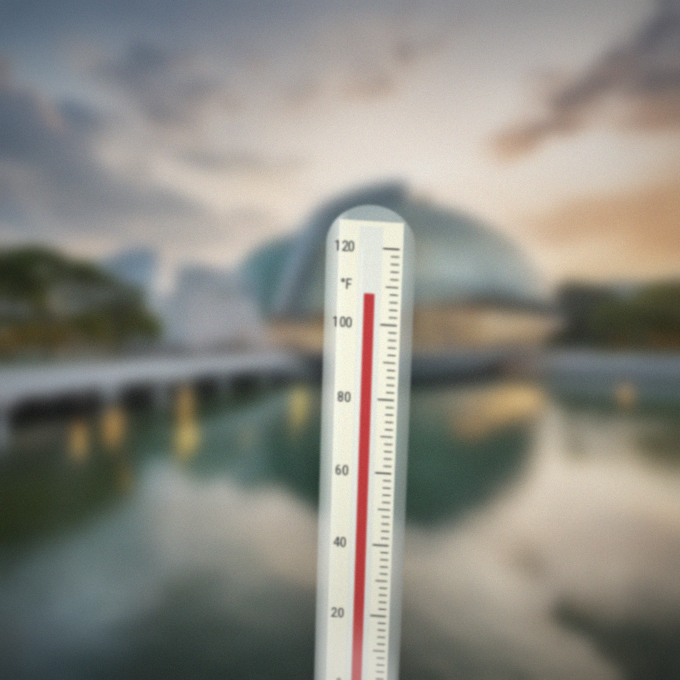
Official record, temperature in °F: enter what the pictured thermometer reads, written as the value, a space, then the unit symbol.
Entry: 108 °F
